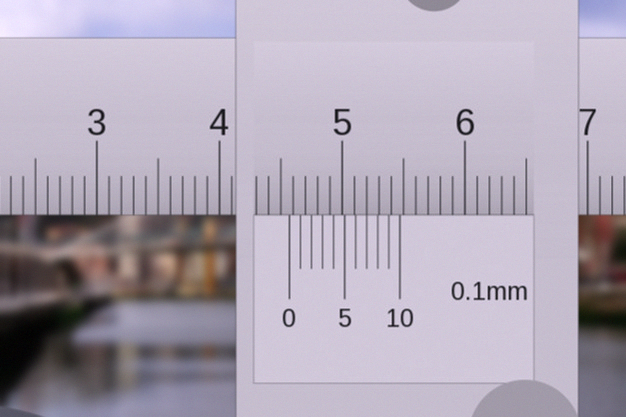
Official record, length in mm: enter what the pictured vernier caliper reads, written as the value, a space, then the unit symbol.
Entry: 45.7 mm
